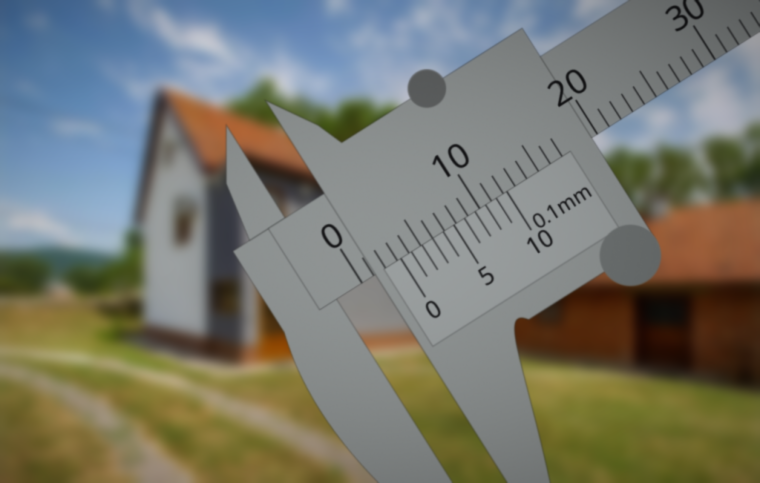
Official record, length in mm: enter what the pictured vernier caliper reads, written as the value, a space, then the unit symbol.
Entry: 3.3 mm
